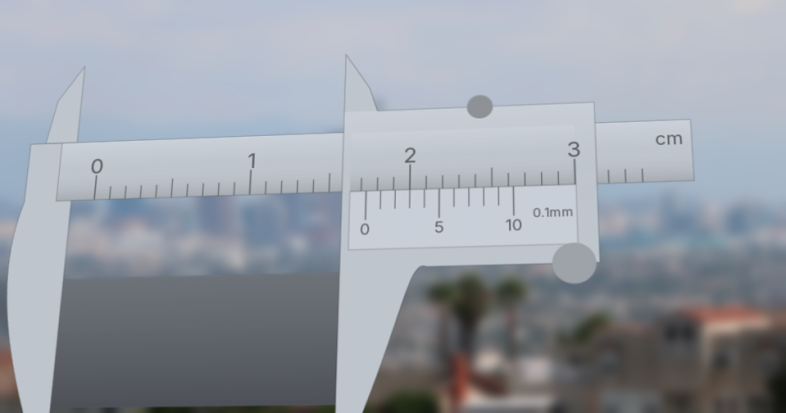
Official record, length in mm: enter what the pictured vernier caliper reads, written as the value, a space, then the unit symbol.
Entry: 17.3 mm
